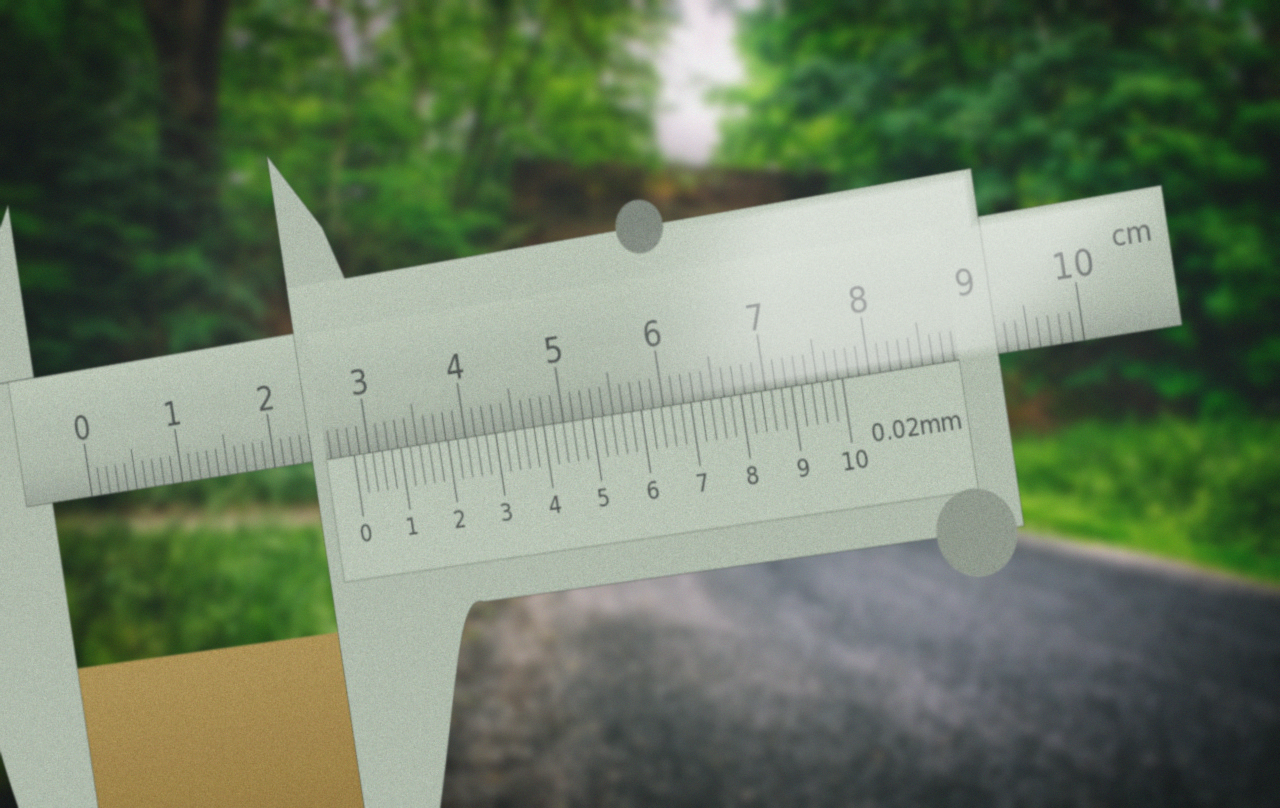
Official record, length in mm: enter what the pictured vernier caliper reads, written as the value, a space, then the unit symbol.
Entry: 28.4 mm
